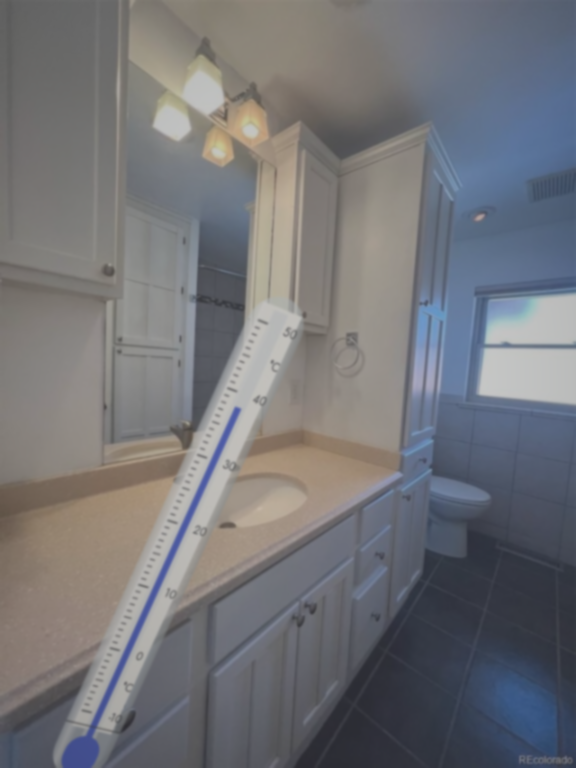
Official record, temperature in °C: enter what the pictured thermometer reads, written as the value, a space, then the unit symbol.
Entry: 38 °C
